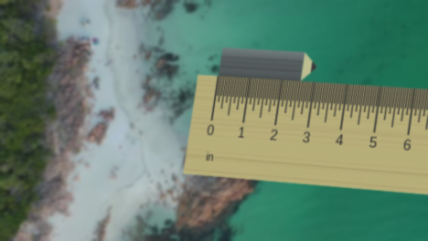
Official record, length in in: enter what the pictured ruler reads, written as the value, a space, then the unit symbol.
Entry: 3 in
